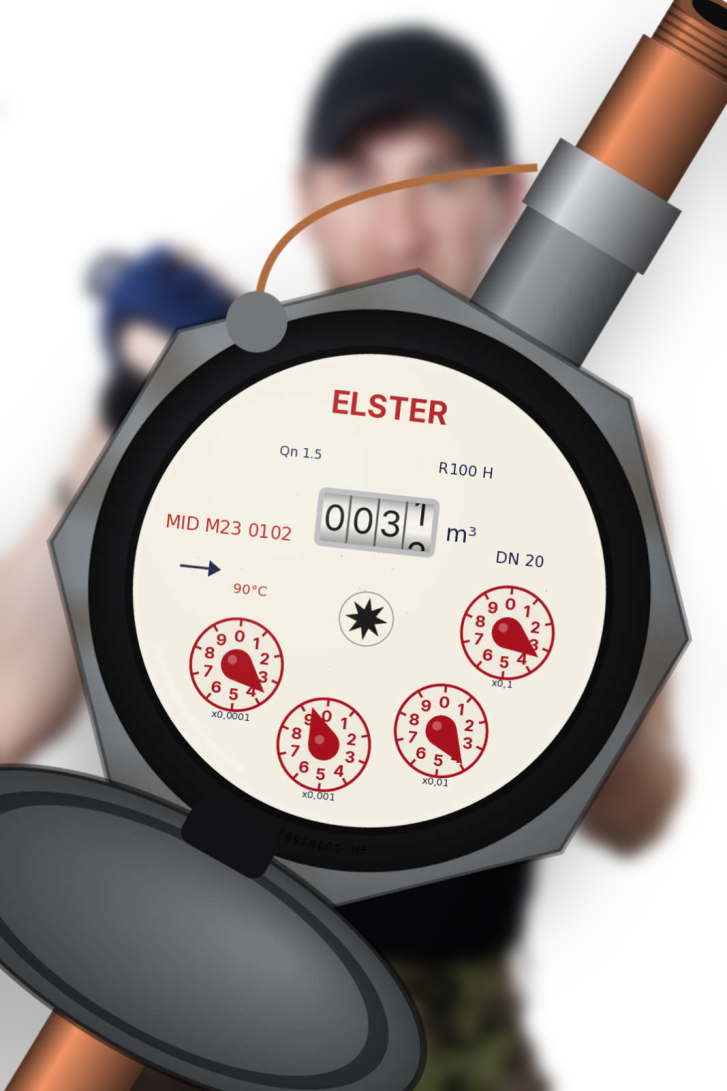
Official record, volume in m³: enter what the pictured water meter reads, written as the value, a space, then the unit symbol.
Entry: 31.3393 m³
